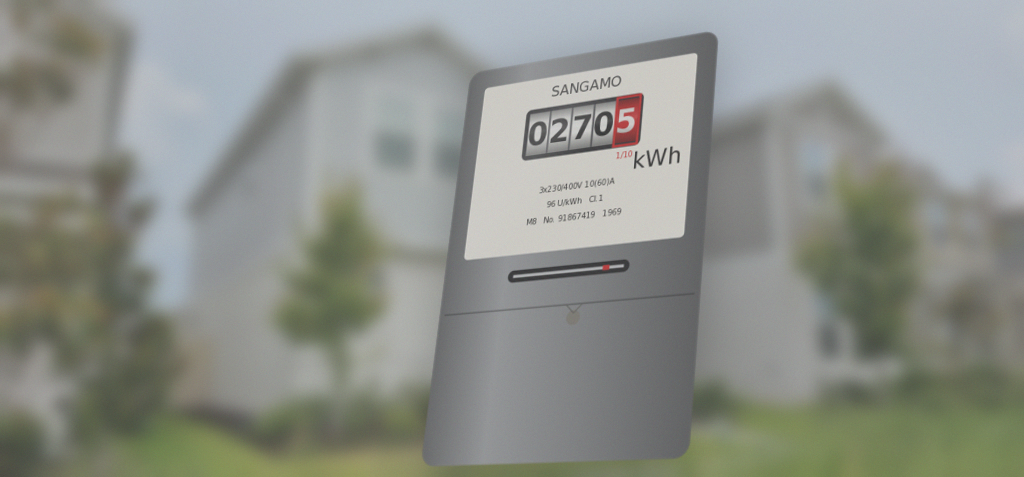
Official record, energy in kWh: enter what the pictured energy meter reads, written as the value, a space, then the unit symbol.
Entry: 270.5 kWh
